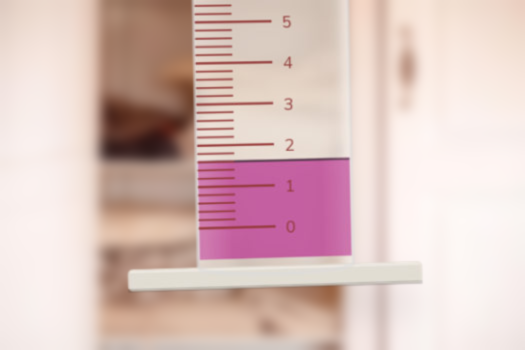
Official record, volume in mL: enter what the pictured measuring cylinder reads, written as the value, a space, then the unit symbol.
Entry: 1.6 mL
